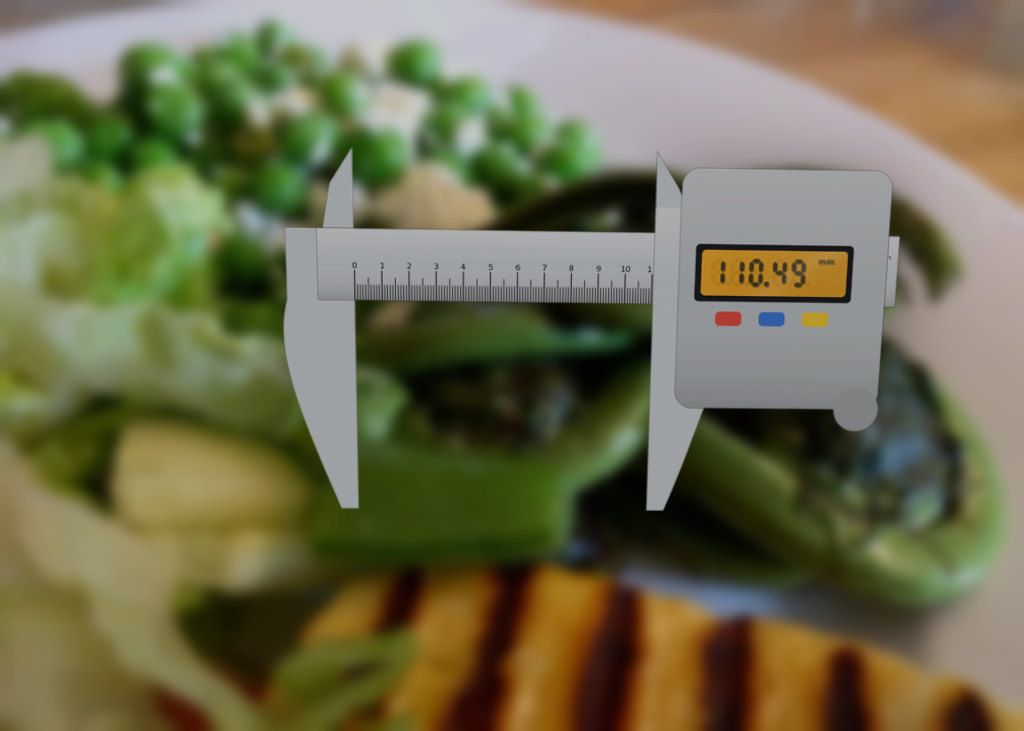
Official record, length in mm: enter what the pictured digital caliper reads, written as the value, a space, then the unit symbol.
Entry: 110.49 mm
